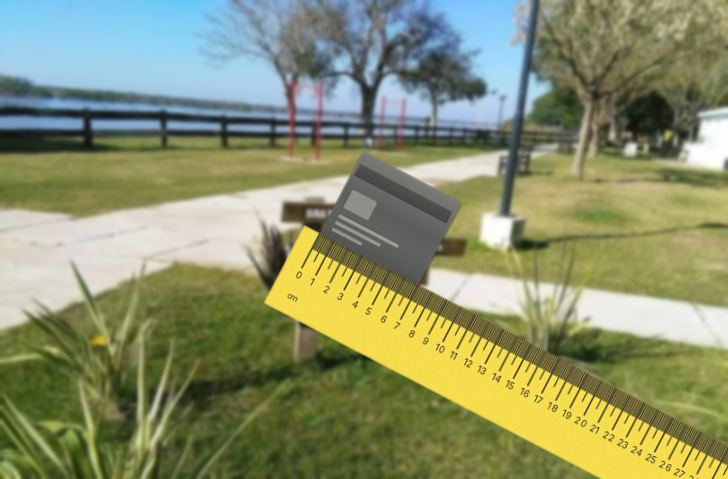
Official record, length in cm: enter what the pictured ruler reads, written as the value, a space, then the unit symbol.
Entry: 7 cm
